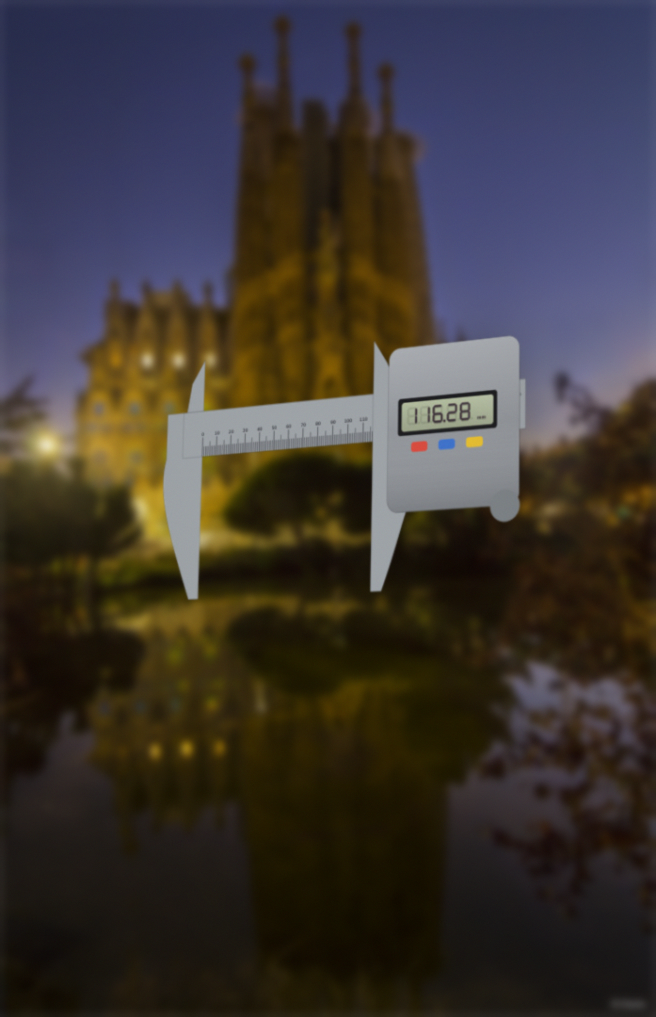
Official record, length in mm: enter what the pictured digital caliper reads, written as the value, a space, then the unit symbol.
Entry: 116.28 mm
